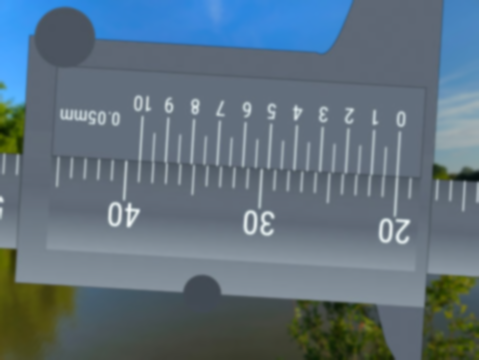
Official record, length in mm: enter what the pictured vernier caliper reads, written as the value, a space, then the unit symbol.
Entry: 20.0 mm
